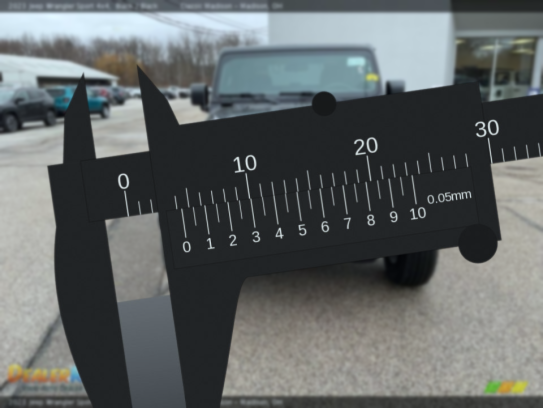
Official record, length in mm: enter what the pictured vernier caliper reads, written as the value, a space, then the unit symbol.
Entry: 4.4 mm
